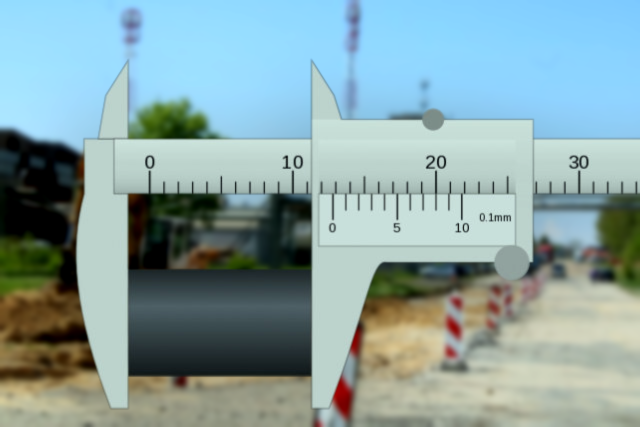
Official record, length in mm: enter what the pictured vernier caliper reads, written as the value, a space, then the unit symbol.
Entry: 12.8 mm
